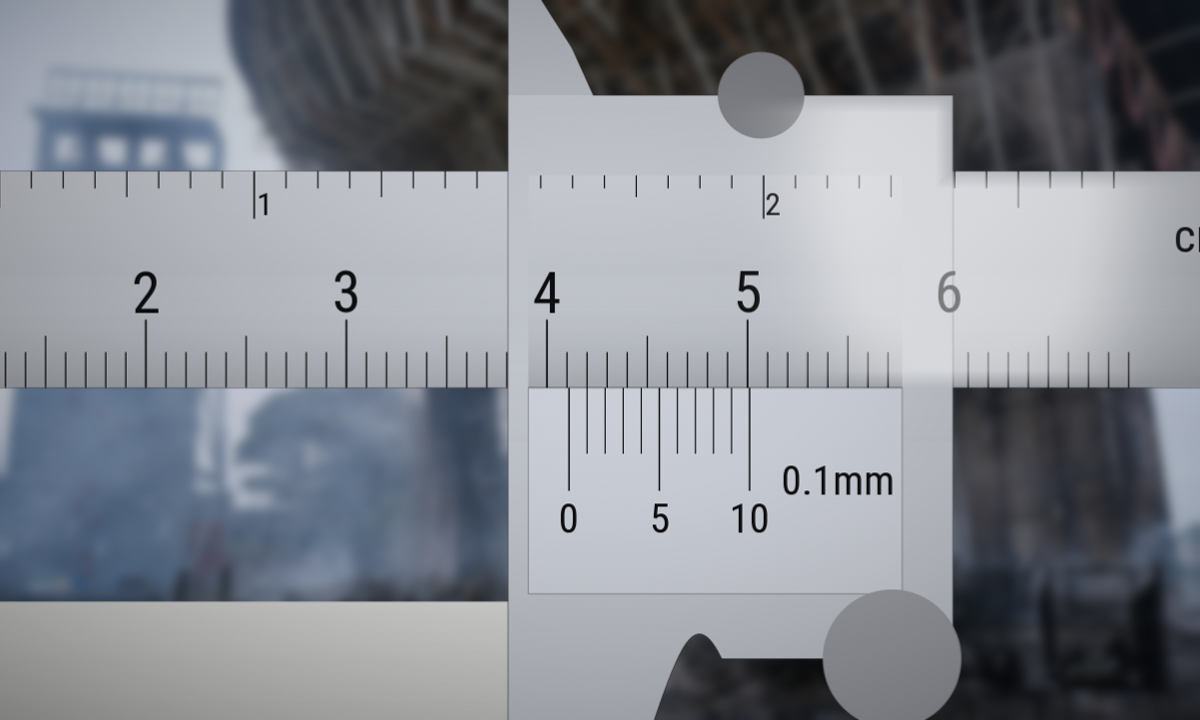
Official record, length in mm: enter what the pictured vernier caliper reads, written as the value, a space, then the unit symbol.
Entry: 41.1 mm
